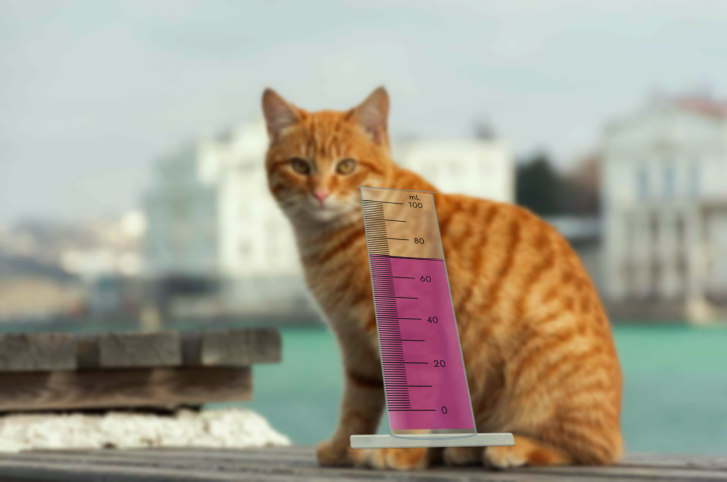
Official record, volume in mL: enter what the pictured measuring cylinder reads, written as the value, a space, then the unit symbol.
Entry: 70 mL
